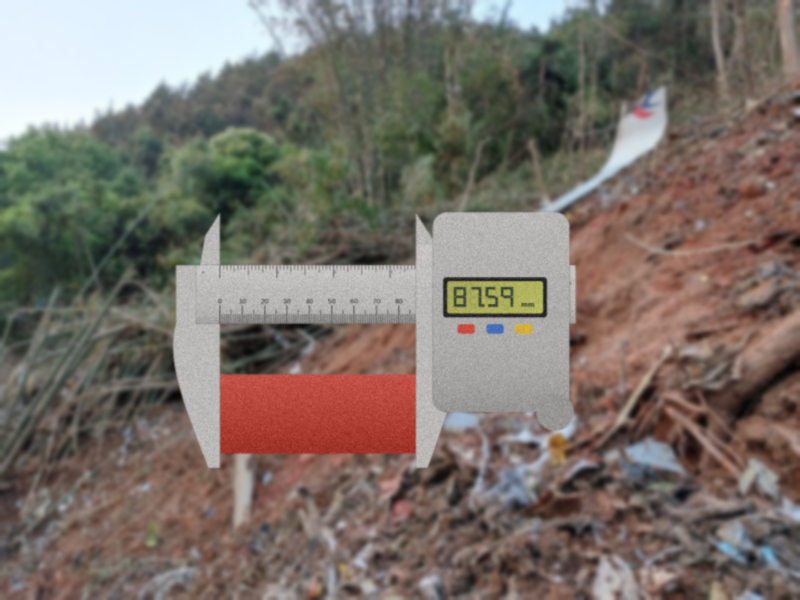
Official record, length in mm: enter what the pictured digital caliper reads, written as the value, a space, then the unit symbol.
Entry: 87.59 mm
